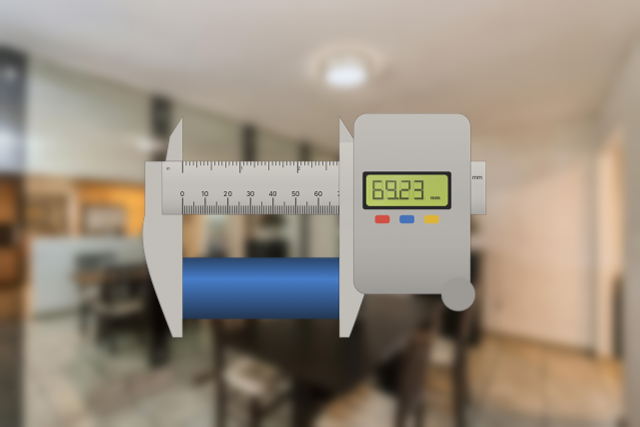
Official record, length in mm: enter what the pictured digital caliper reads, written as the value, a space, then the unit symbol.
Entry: 69.23 mm
